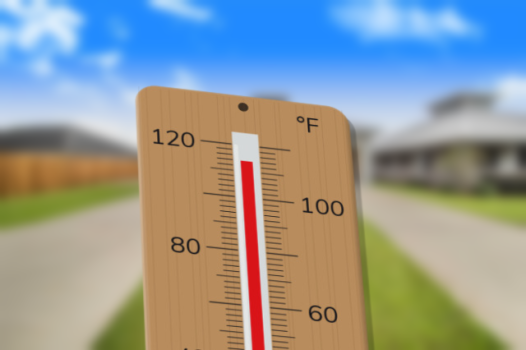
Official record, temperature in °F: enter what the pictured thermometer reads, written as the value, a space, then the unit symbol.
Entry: 114 °F
